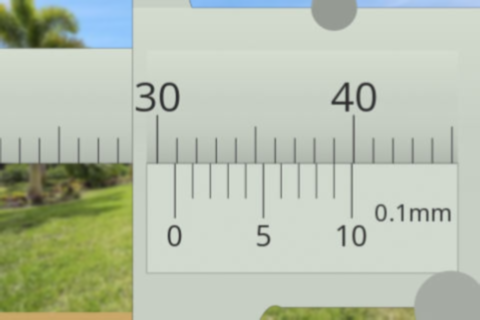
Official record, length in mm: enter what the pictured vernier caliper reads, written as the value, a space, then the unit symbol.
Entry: 30.9 mm
